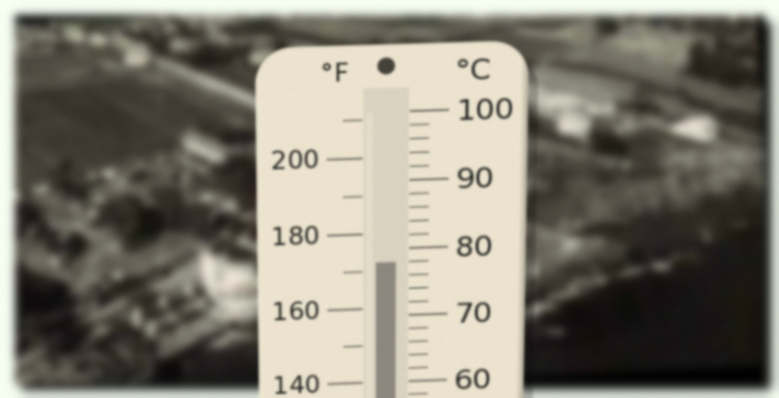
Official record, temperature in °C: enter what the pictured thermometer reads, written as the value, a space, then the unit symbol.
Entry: 78 °C
